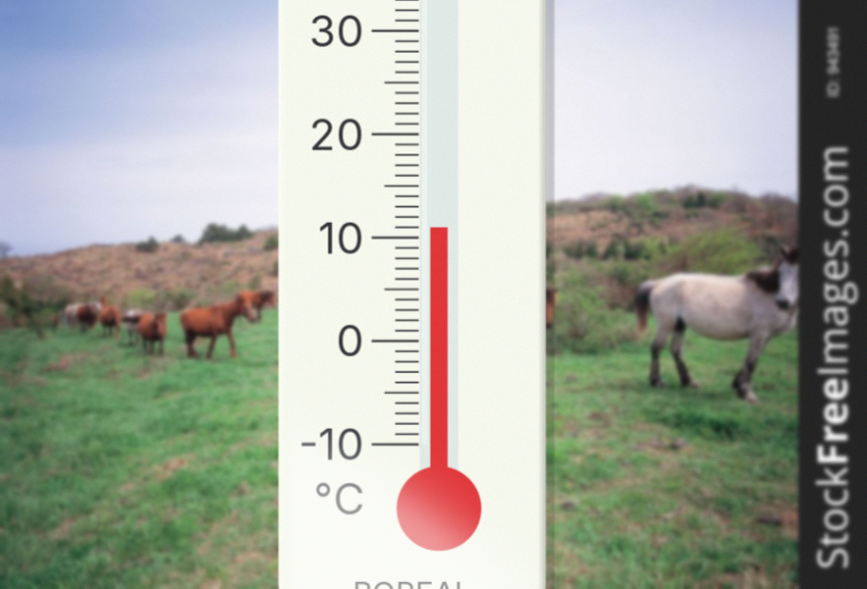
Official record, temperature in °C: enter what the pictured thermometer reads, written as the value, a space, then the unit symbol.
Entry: 11 °C
